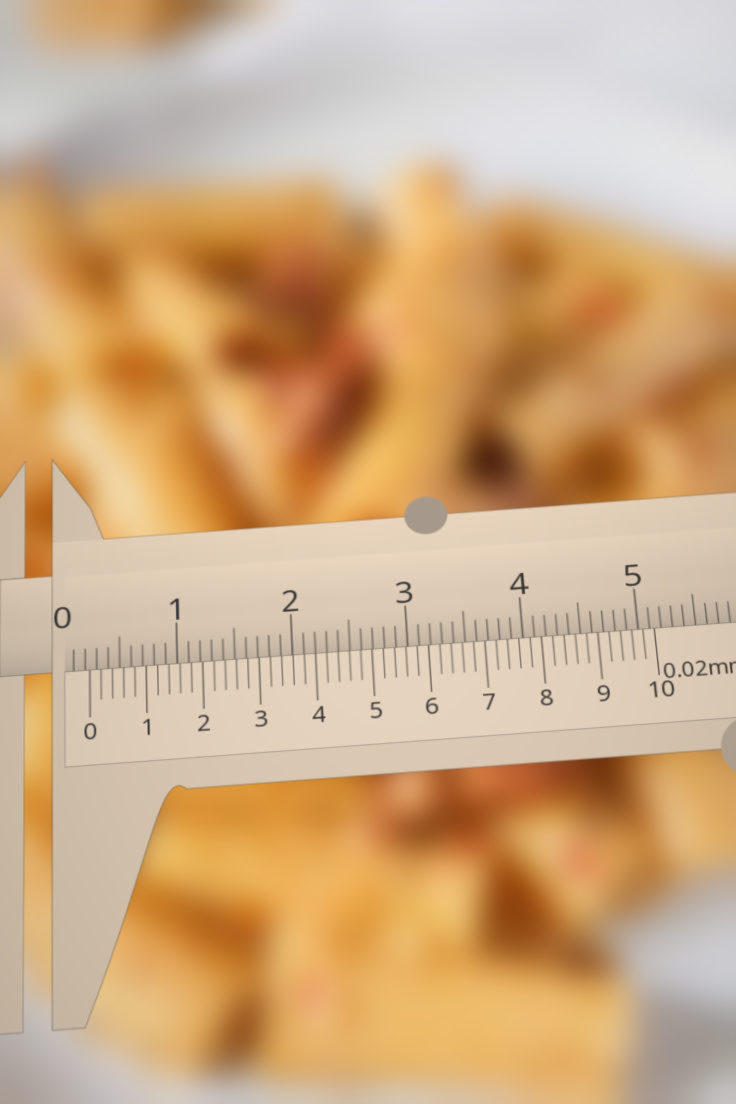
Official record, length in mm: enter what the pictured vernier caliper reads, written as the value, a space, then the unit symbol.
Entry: 2.4 mm
